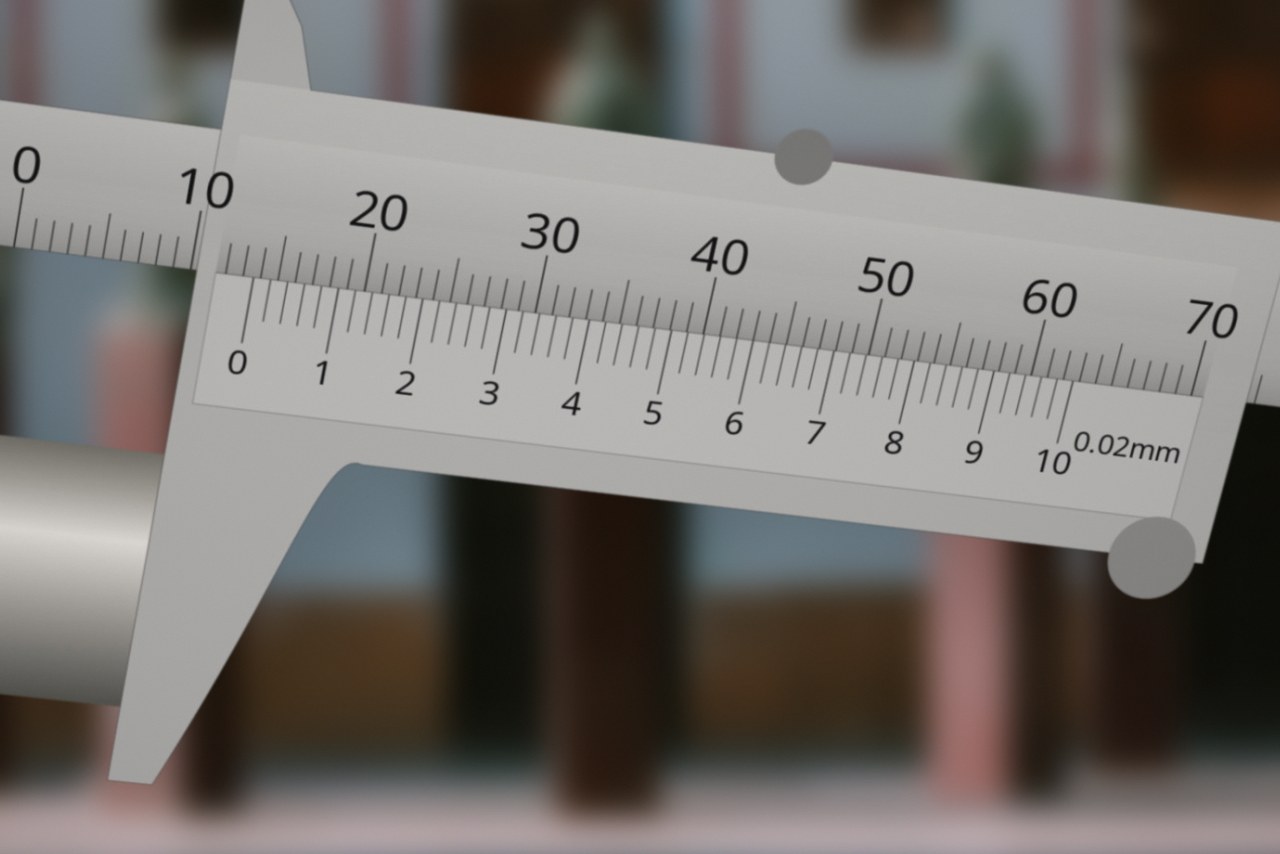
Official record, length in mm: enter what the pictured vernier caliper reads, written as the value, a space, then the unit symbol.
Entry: 13.6 mm
